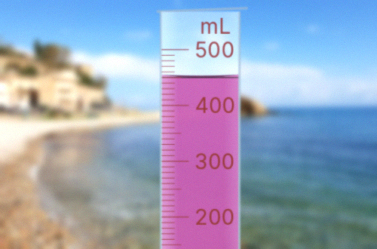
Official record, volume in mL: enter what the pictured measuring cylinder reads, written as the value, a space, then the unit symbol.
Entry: 450 mL
